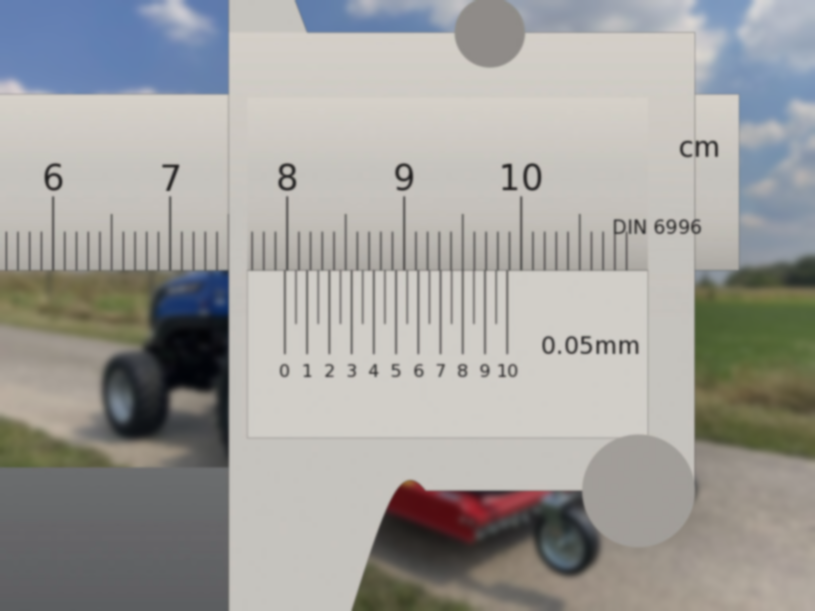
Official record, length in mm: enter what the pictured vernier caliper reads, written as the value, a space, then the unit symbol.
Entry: 79.8 mm
